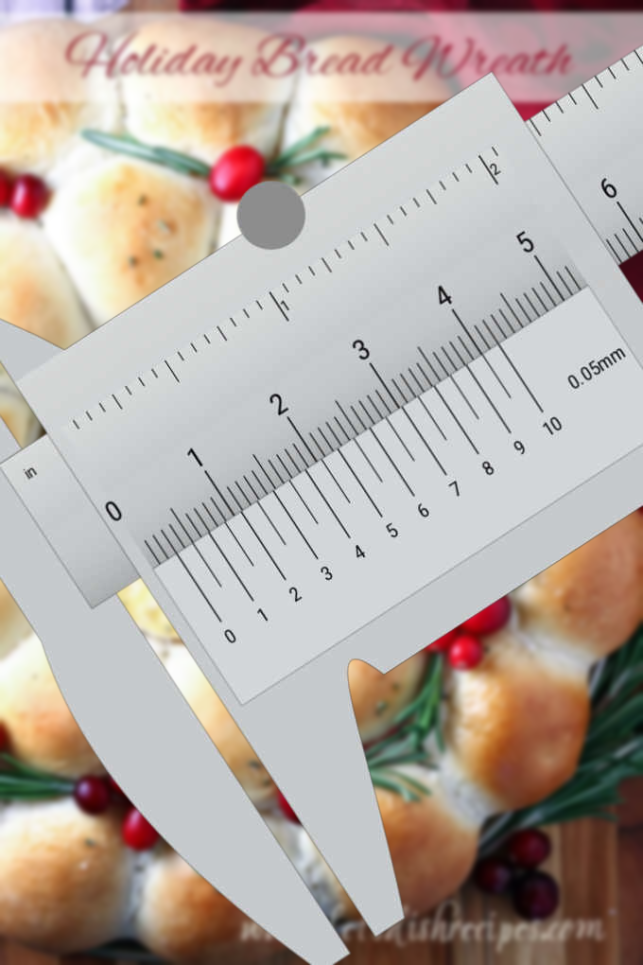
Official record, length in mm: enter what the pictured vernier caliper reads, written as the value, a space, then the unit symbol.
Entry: 3.0 mm
